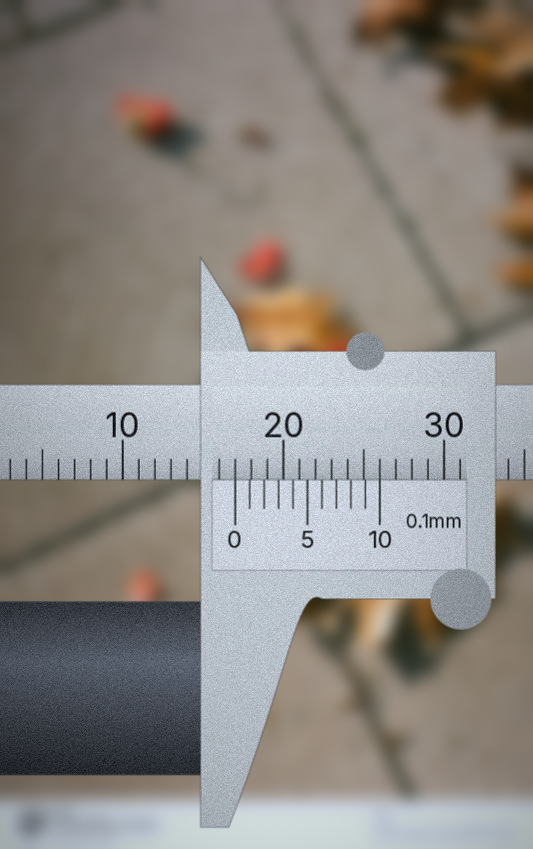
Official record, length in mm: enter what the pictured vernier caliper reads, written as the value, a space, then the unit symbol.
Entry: 17.0 mm
